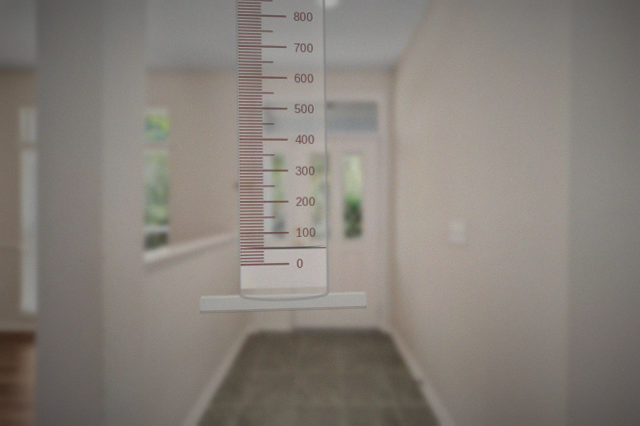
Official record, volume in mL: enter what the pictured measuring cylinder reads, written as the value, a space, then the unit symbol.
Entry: 50 mL
